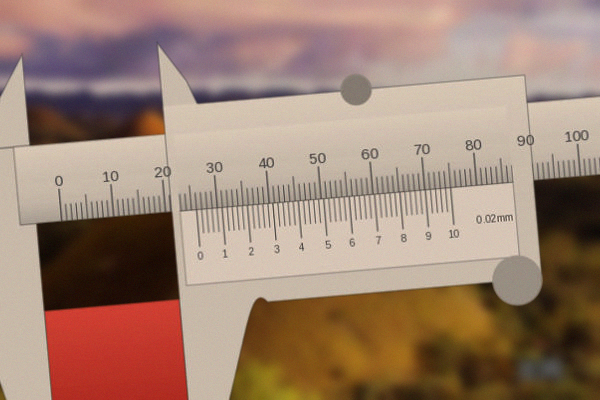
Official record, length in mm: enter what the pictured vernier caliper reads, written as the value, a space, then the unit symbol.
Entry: 26.0 mm
